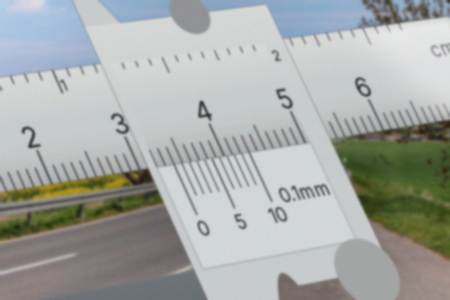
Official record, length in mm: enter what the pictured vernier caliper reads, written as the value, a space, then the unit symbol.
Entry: 34.0 mm
